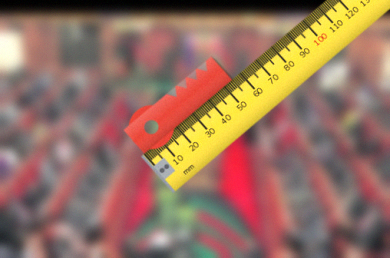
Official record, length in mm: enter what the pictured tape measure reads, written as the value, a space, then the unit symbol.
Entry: 55 mm
